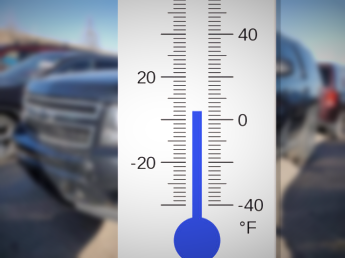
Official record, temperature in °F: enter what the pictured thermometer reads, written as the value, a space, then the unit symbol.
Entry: 4 °F
